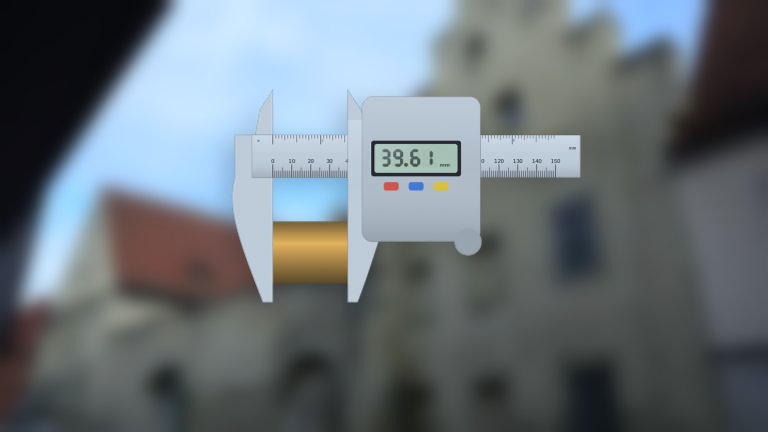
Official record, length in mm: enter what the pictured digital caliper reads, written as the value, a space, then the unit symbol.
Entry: 39.61 mm
